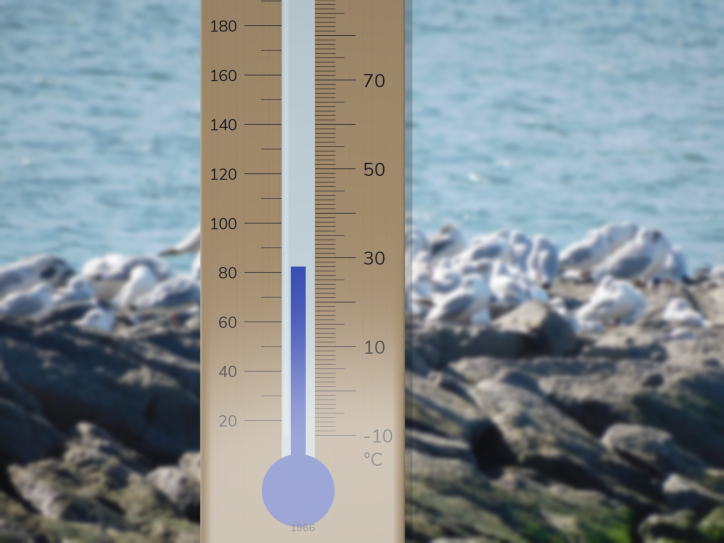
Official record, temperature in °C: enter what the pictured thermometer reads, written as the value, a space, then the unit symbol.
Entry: 28 °C
